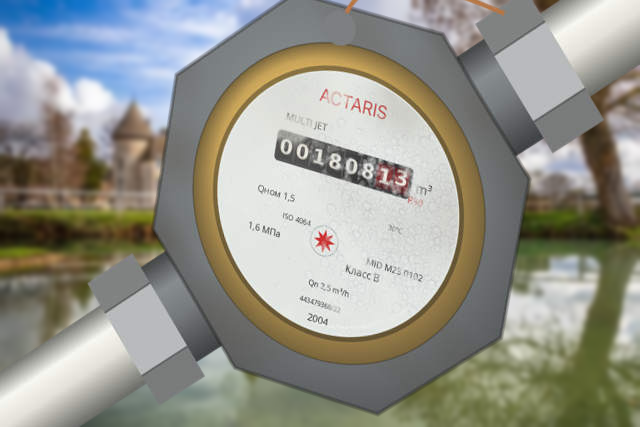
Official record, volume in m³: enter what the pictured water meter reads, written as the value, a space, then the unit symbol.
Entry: 1808.13 m³
